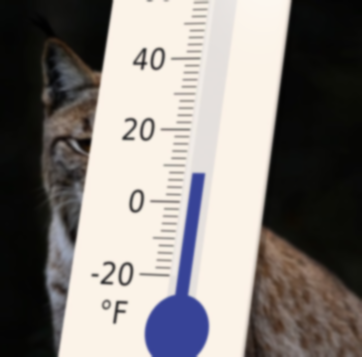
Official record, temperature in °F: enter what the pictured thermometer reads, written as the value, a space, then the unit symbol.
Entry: 8 °F
